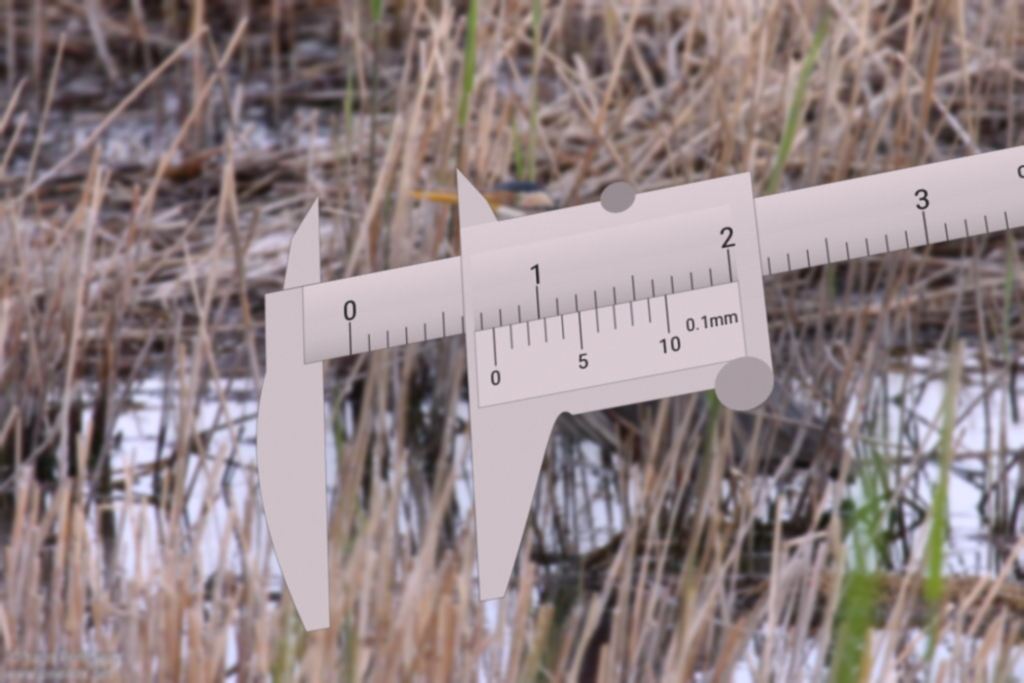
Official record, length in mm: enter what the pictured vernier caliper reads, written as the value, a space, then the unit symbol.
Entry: 7.6 mm
